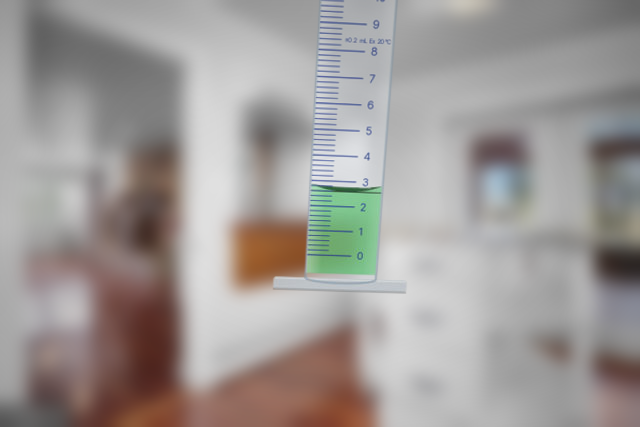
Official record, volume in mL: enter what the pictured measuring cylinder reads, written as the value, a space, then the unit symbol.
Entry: 2.6 mL
